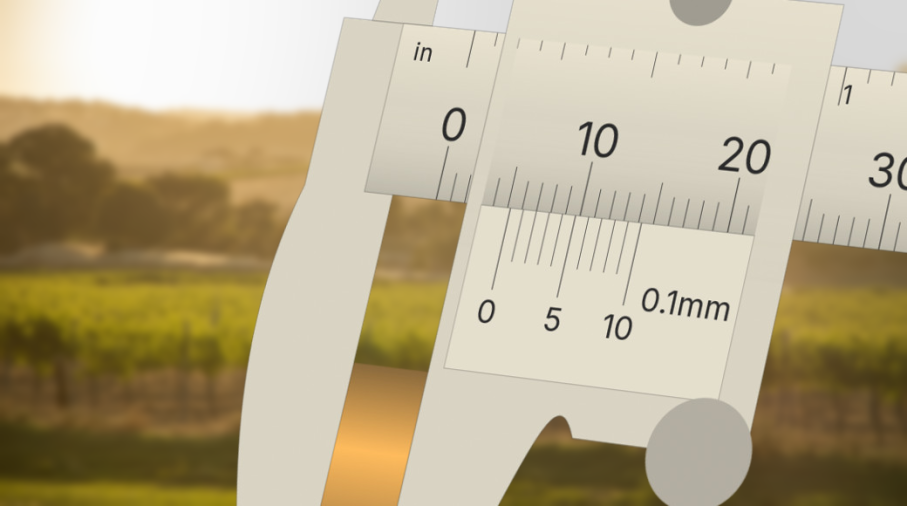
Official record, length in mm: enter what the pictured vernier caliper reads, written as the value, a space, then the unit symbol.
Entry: 5.2 mm
